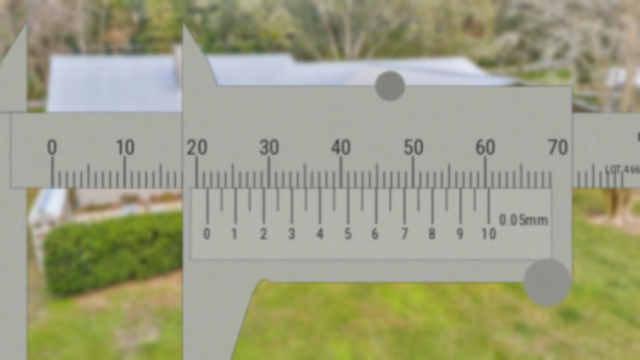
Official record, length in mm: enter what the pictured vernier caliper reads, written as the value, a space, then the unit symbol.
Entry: 21.5 mm
